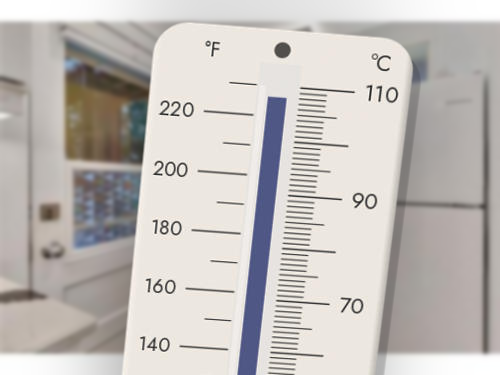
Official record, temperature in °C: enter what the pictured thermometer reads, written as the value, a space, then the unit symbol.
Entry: 108 °C
